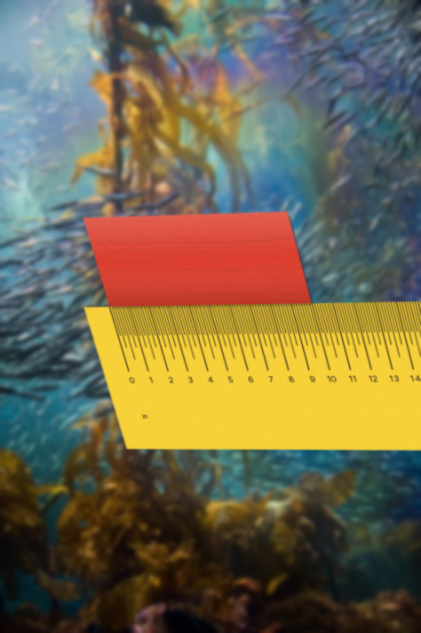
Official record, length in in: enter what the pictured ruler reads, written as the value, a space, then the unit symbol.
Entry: 10 in
